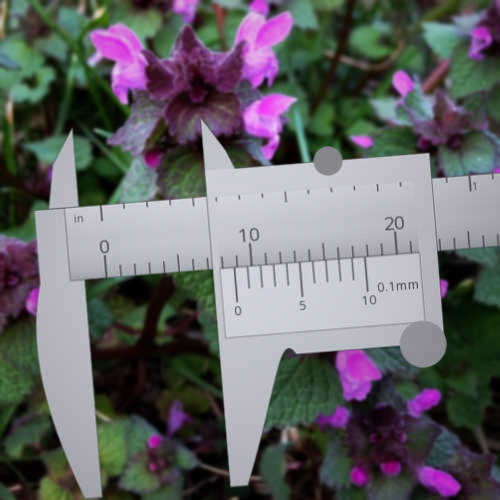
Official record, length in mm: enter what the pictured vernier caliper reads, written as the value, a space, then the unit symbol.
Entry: 8.8 mm
